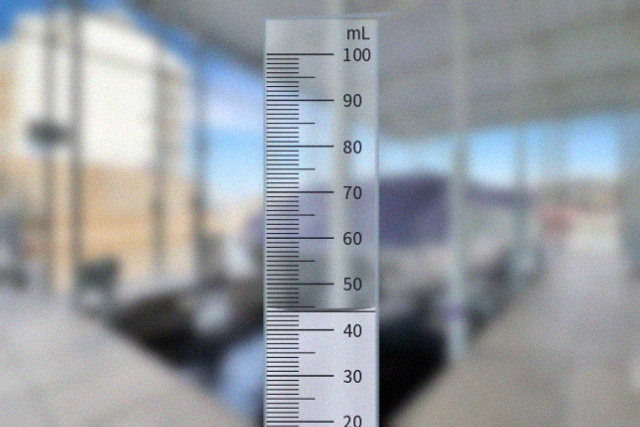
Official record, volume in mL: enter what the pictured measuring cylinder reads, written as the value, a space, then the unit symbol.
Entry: 44 mL
